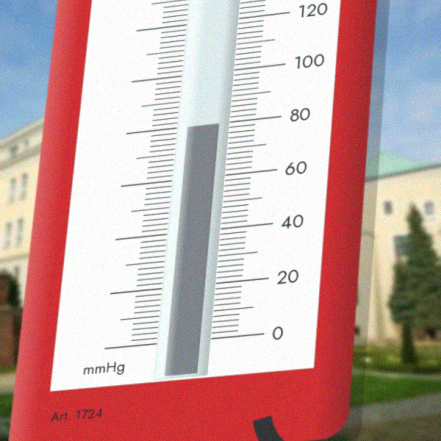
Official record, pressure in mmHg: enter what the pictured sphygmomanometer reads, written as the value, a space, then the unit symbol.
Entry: 80 mmHg
